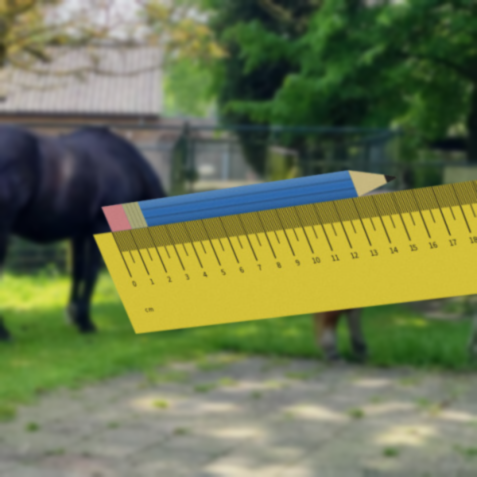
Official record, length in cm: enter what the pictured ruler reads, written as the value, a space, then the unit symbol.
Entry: 15.5 cm
